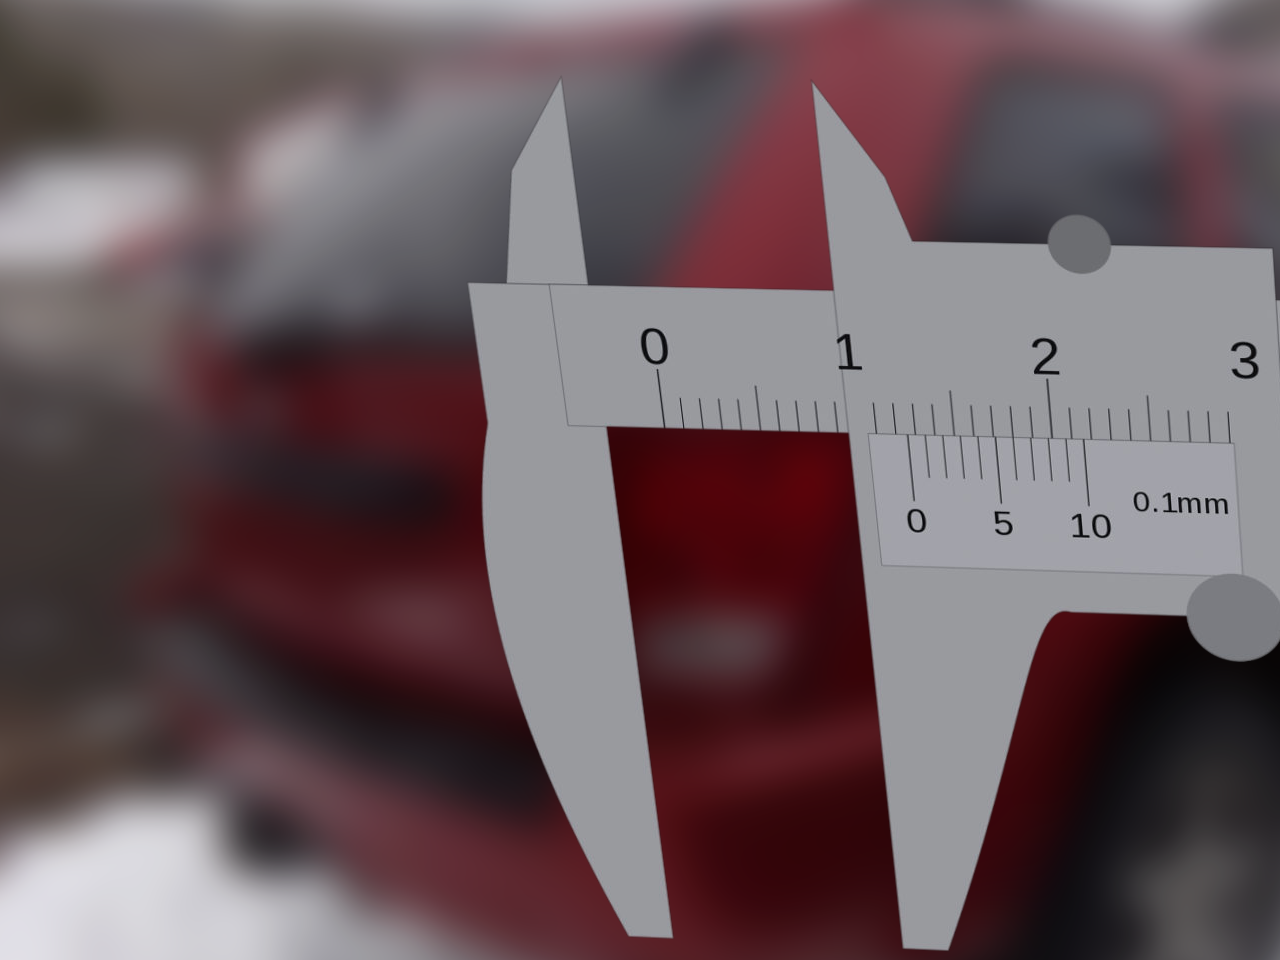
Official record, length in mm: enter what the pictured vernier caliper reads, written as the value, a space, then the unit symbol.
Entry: 12.6 mm
